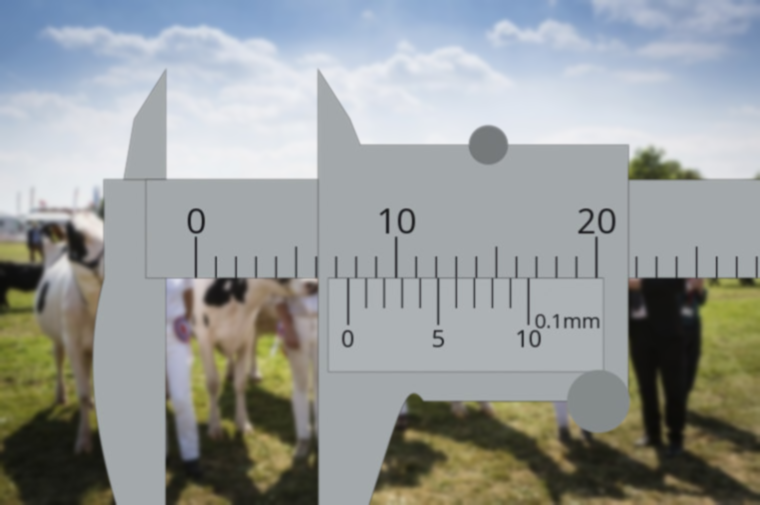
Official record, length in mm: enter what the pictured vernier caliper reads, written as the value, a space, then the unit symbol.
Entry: 7.6 mm
